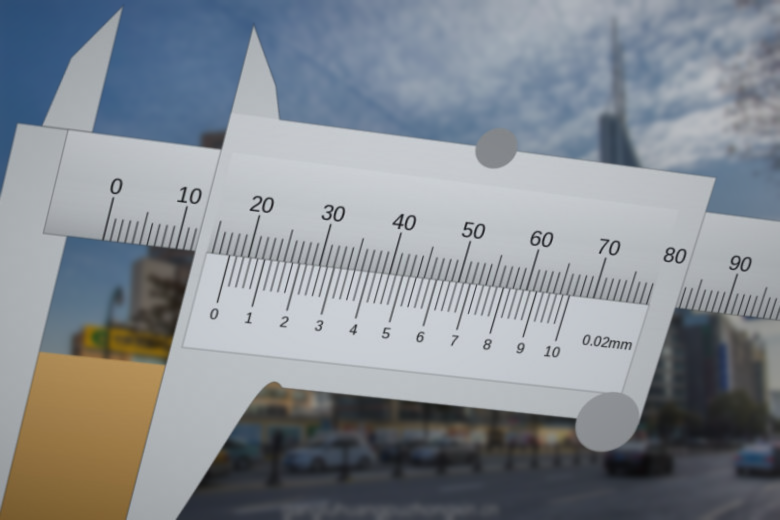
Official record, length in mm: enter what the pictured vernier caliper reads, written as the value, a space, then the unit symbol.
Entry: 17.4 mm
